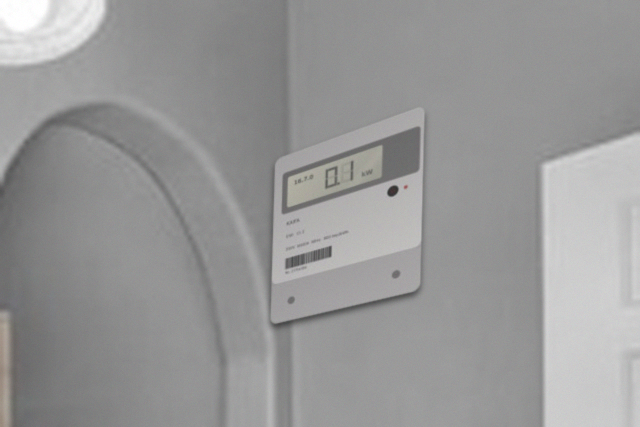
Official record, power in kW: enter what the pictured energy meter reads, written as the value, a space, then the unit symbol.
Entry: 0.1 kW
